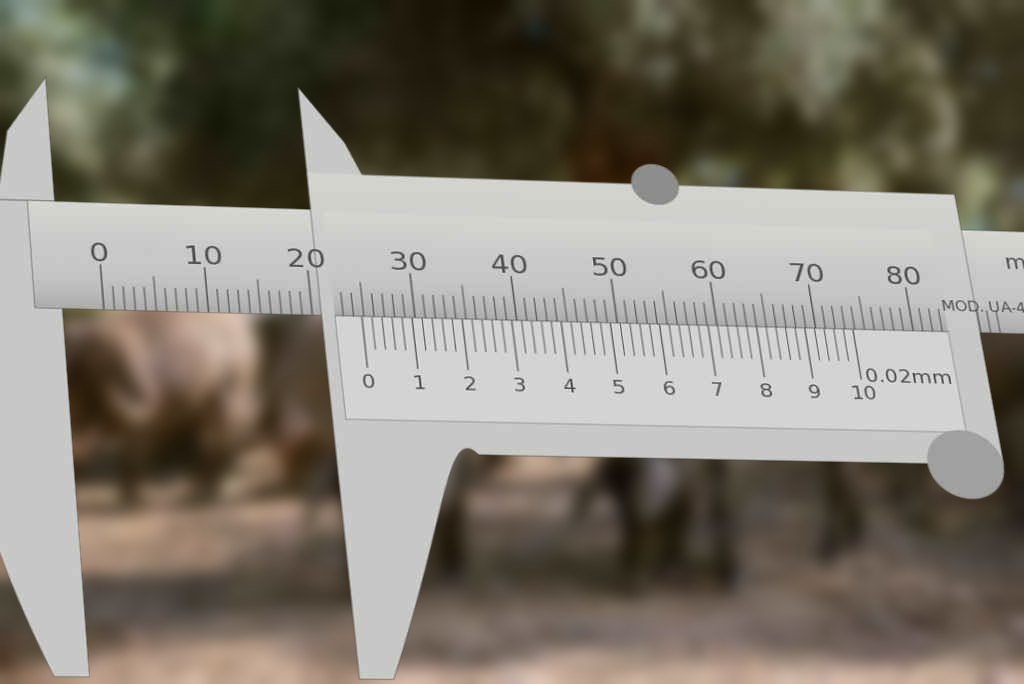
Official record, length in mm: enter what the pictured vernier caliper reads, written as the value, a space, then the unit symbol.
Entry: 24.8 mm
